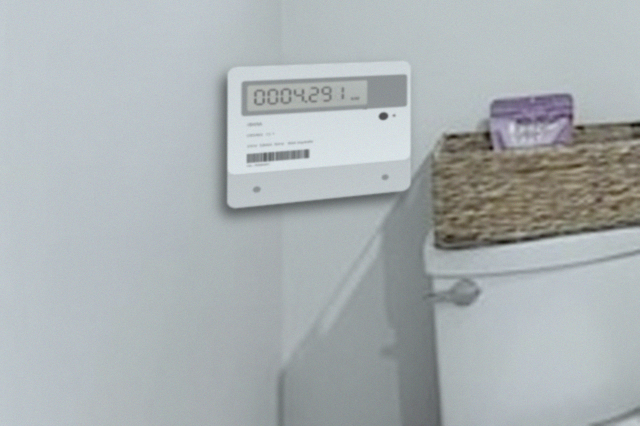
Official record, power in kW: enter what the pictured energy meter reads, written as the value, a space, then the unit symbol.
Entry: 4.291 kW
